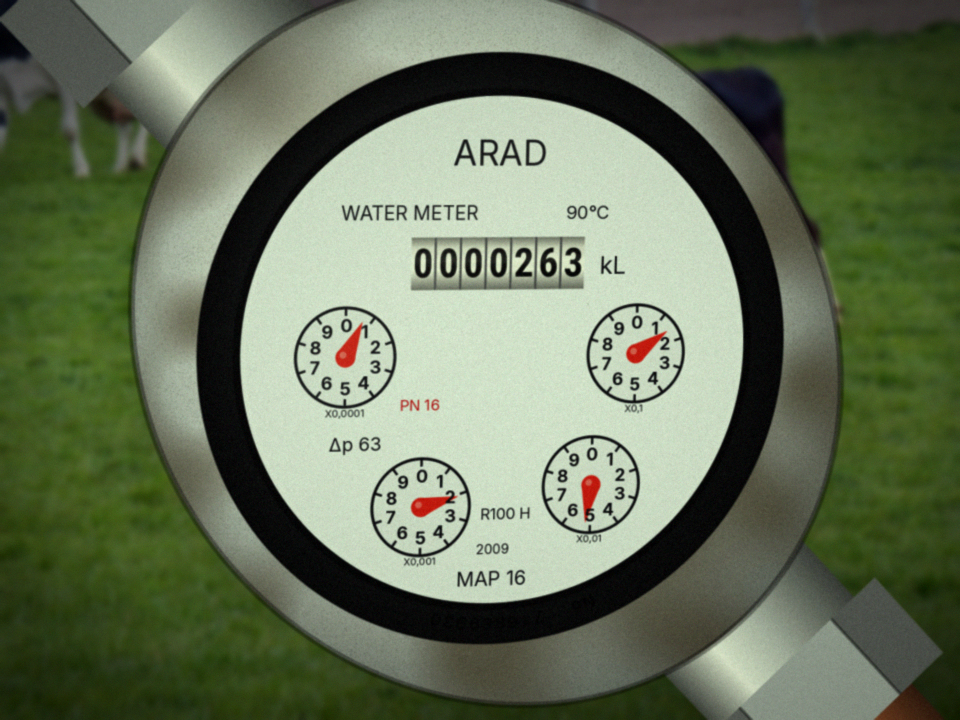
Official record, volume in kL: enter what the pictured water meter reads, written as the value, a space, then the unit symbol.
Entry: 263.1520 kL
